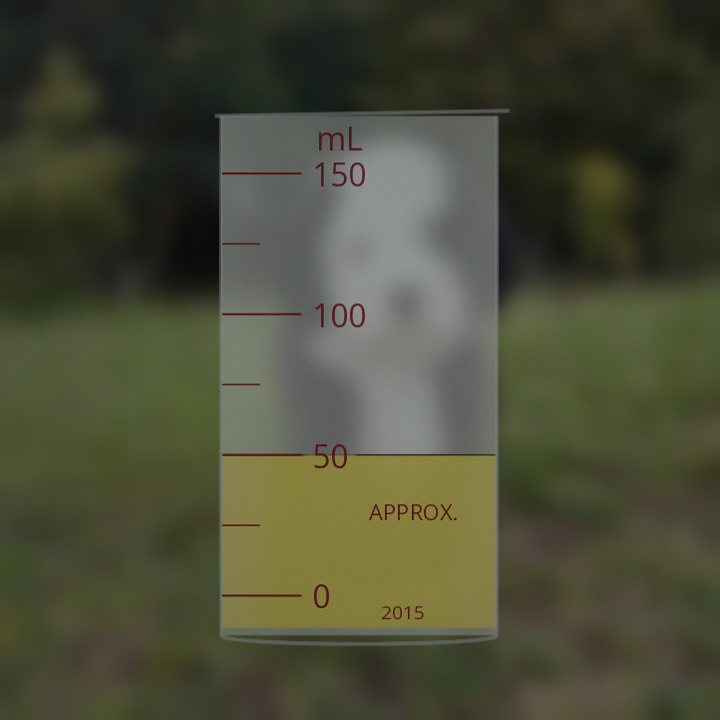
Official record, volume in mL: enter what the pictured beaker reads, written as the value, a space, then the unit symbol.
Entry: 50 mL
